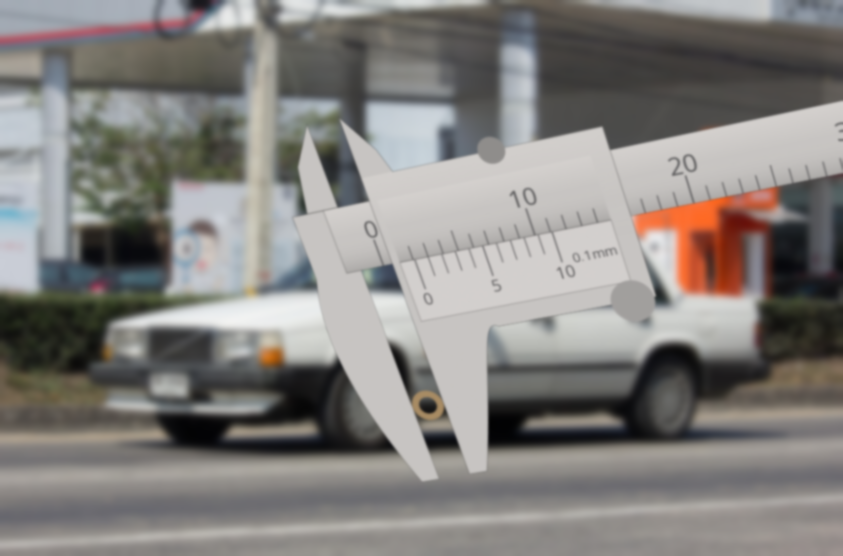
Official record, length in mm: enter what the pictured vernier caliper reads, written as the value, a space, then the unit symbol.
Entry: 2.1 mm
